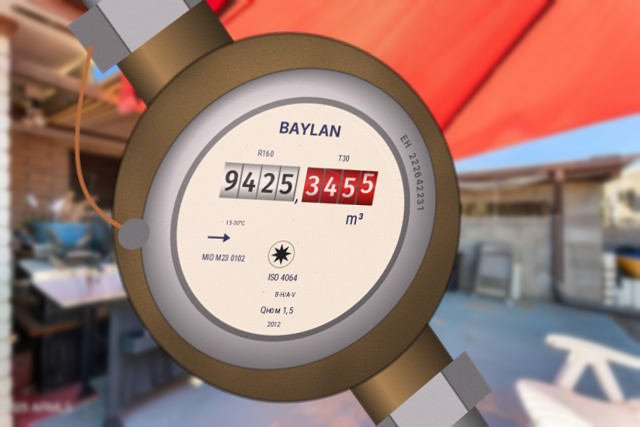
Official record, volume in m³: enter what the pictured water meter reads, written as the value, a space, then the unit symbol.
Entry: 9425.3455 m³
